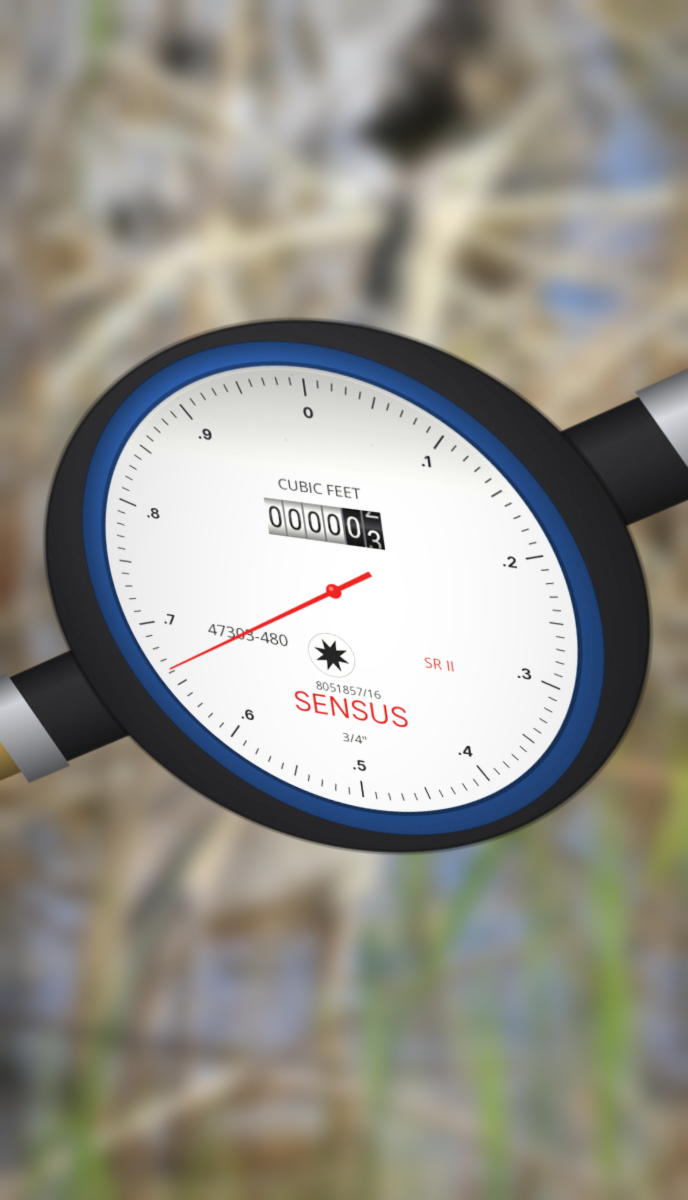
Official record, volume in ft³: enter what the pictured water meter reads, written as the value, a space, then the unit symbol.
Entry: 2.66 ft³
